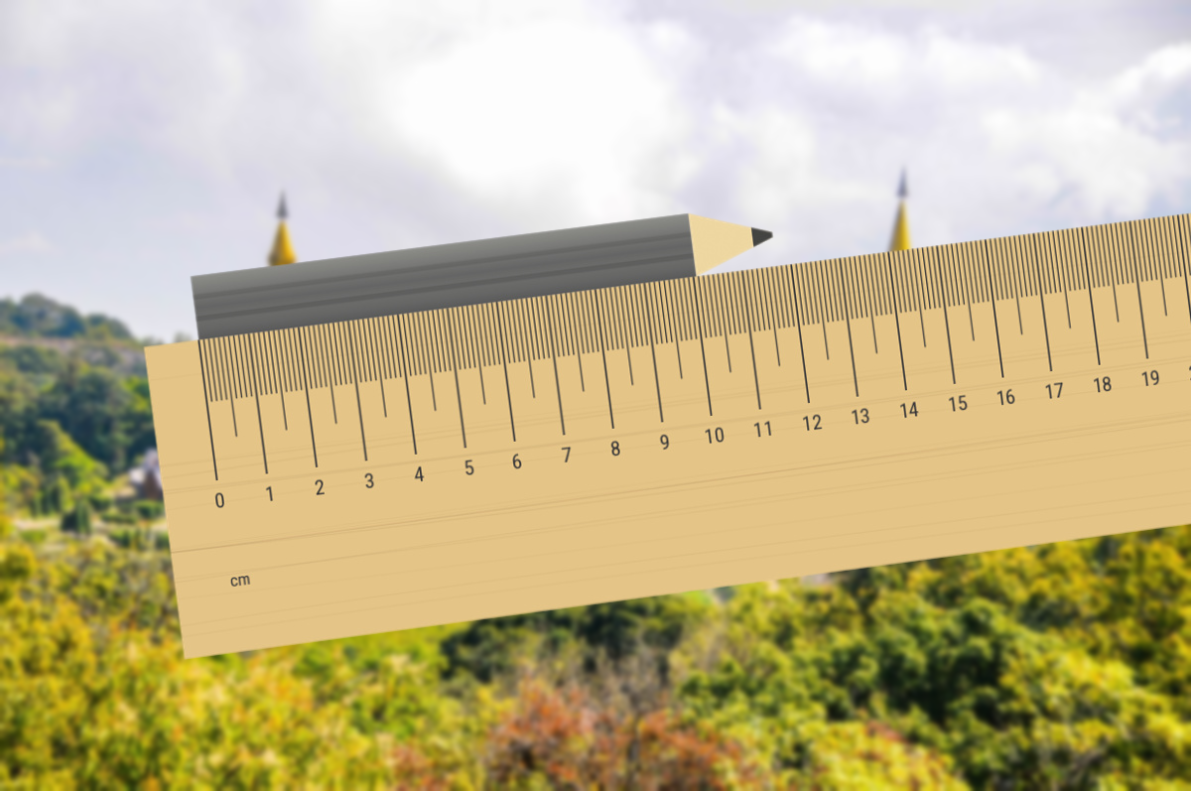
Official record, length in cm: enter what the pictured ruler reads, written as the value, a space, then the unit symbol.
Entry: 11.7 cm
